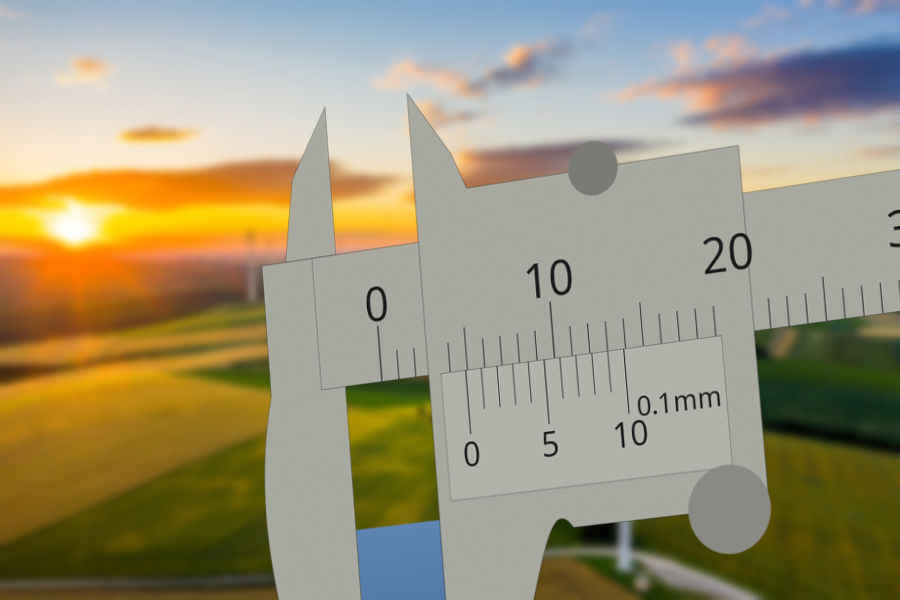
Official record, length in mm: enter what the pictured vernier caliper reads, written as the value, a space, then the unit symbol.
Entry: 4.9 mm
